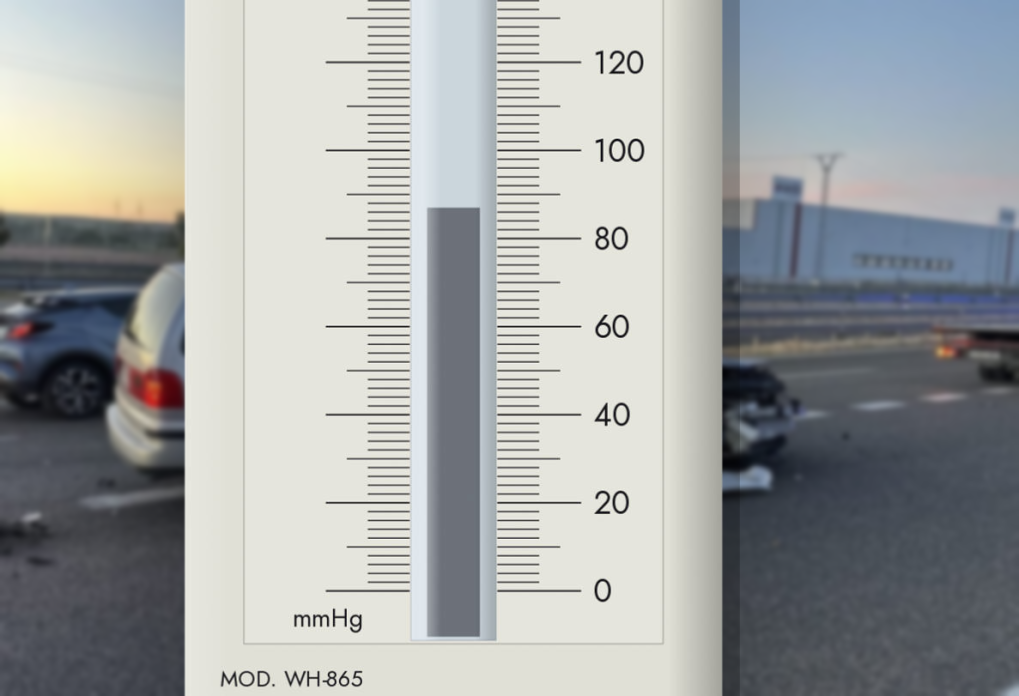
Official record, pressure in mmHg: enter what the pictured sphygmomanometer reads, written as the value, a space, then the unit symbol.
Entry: 87 mmHg
